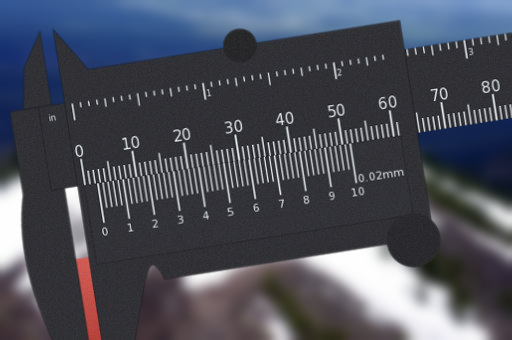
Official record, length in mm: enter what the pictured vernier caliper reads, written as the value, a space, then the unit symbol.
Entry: 2.5 mm
